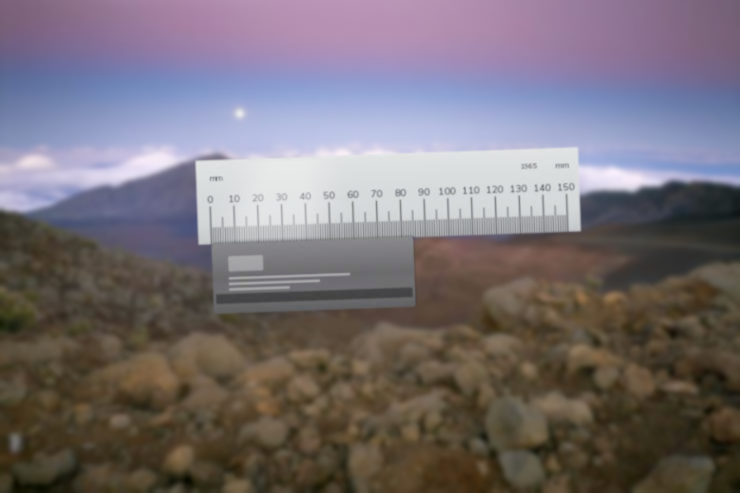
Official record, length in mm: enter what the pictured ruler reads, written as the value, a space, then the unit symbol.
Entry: 85 mm
